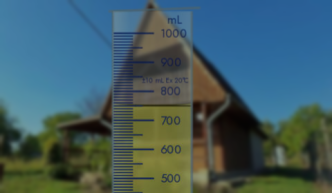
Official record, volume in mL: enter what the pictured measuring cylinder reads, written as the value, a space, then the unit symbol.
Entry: 750 mL
